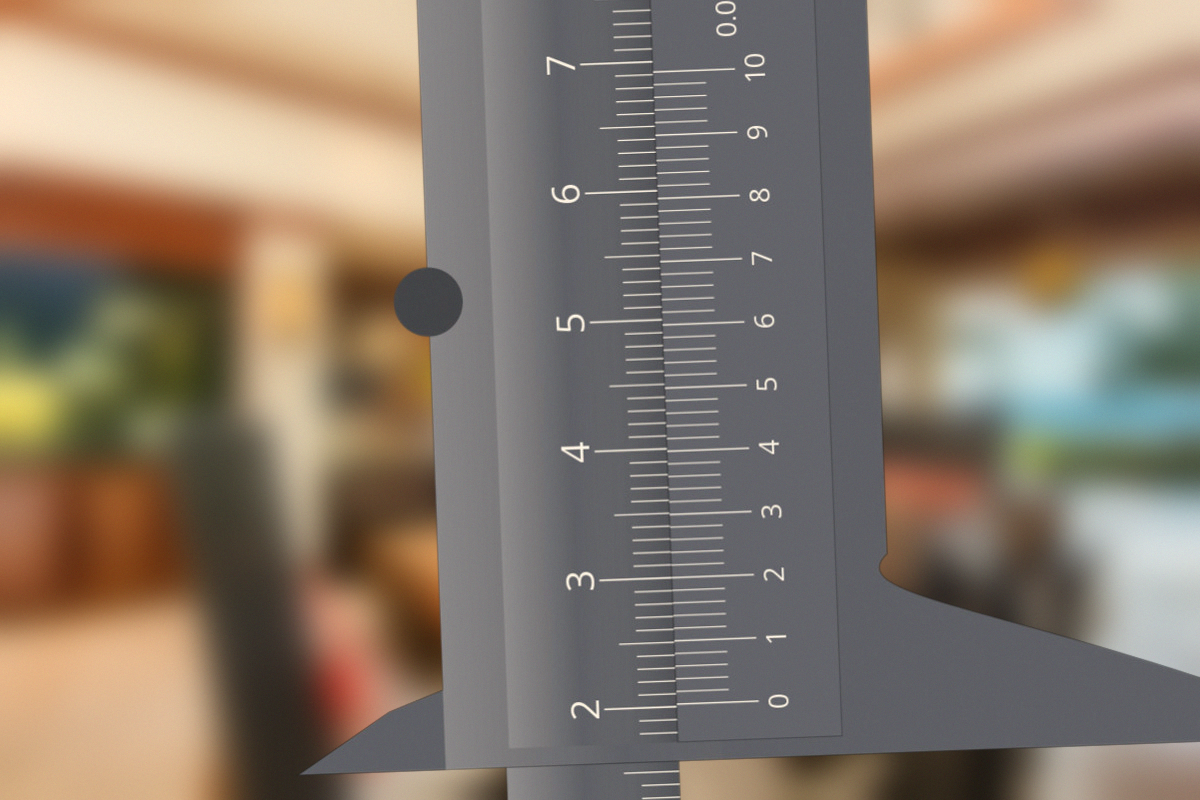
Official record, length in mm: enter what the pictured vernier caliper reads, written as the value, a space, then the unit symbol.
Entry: 20.2 mm
